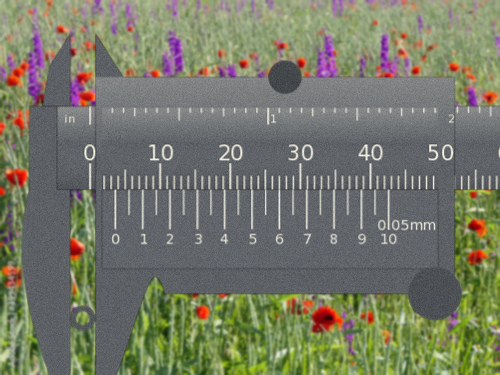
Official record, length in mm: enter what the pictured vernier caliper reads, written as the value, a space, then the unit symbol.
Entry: 3.6 mm
